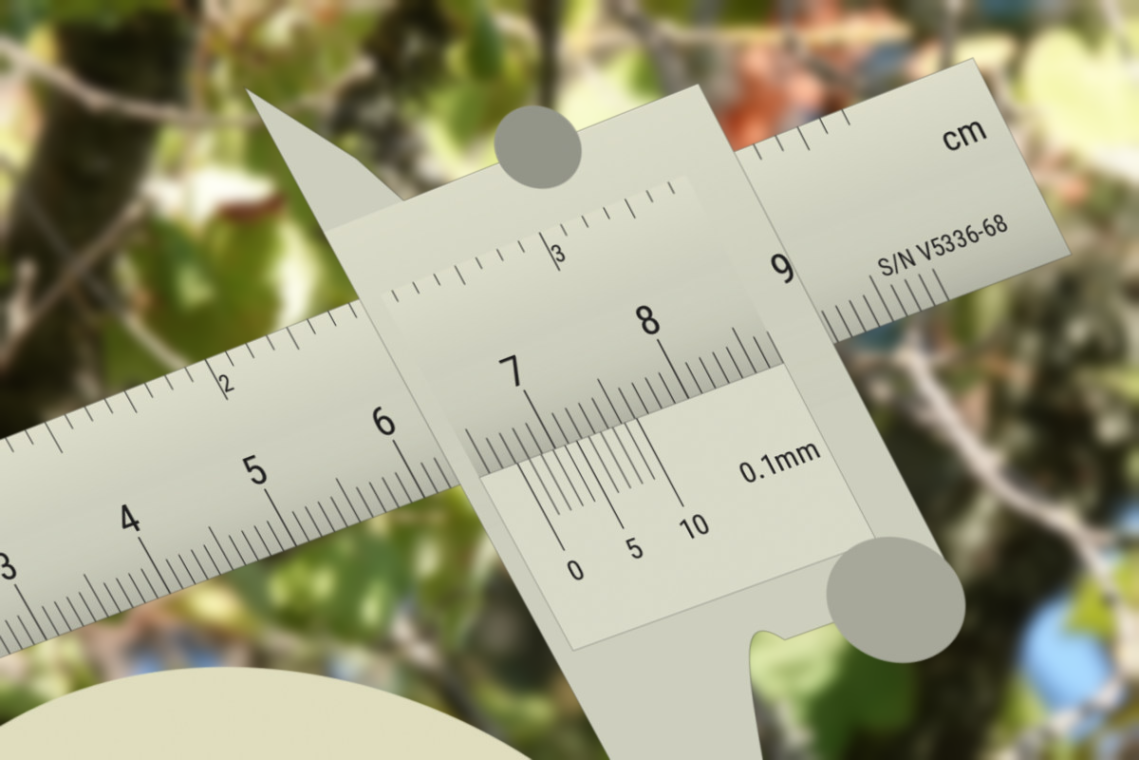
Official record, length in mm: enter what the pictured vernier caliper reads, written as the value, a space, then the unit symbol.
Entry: 67.1 mm
